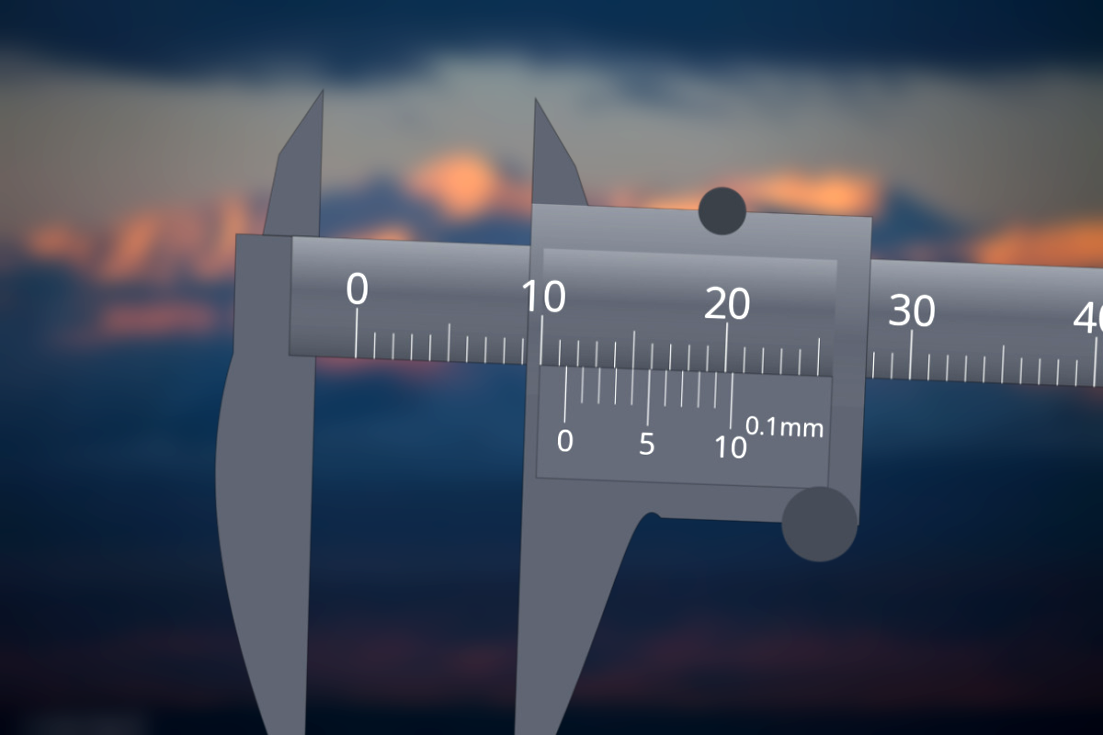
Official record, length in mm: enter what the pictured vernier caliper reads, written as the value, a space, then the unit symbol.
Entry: 11.4 mm
